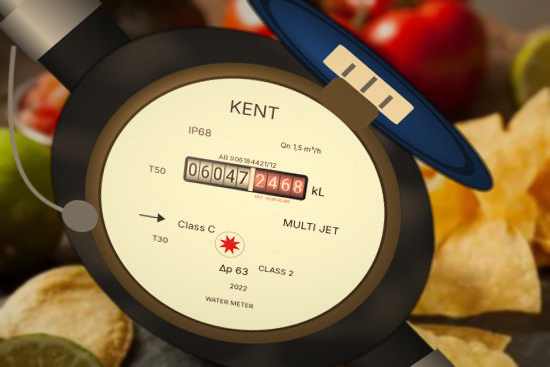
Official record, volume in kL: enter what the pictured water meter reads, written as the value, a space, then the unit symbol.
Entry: 6047.2468 kL
